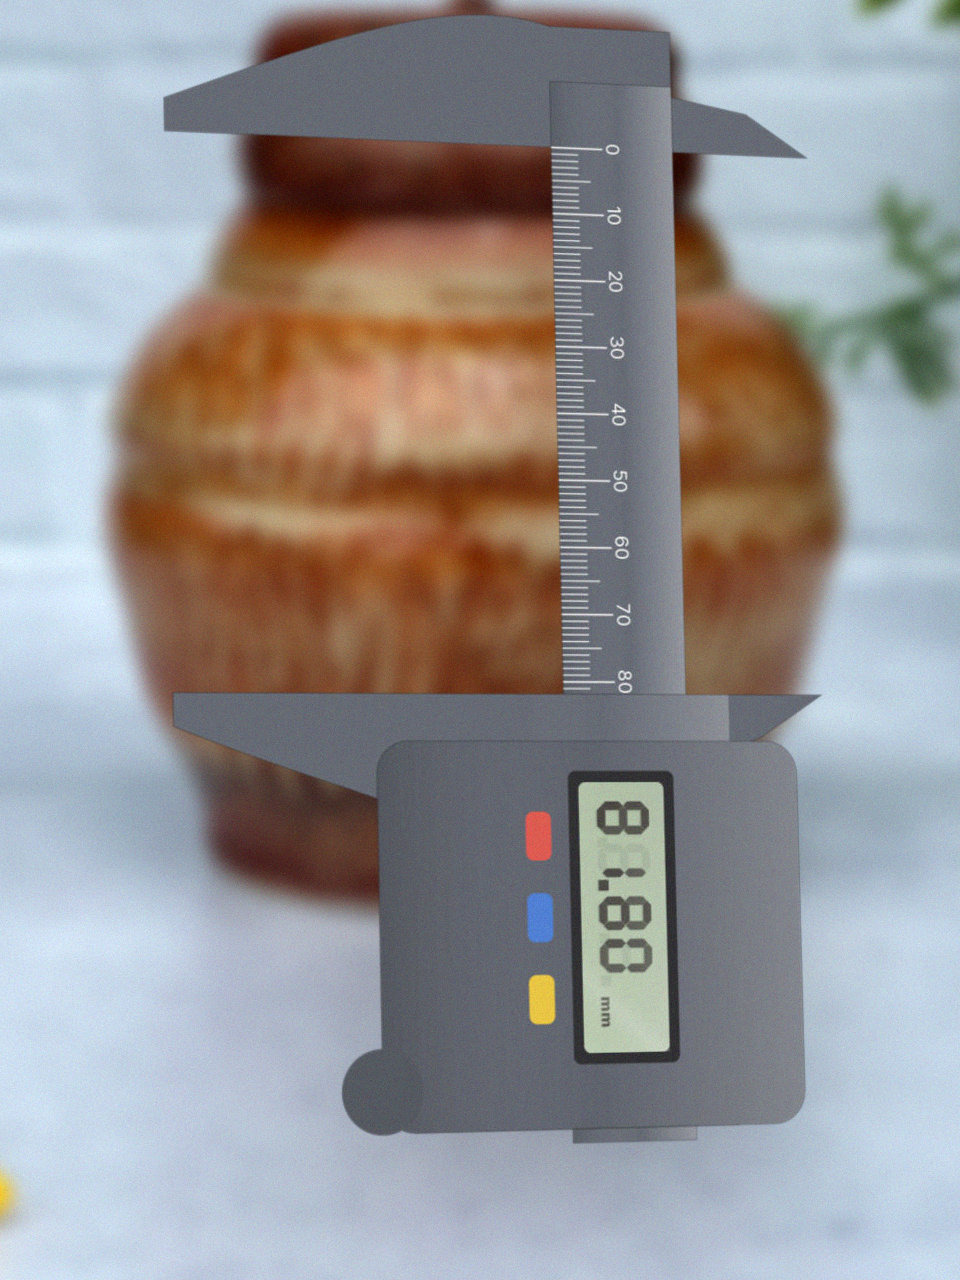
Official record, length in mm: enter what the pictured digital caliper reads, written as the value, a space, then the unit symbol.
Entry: 81.80 mm
